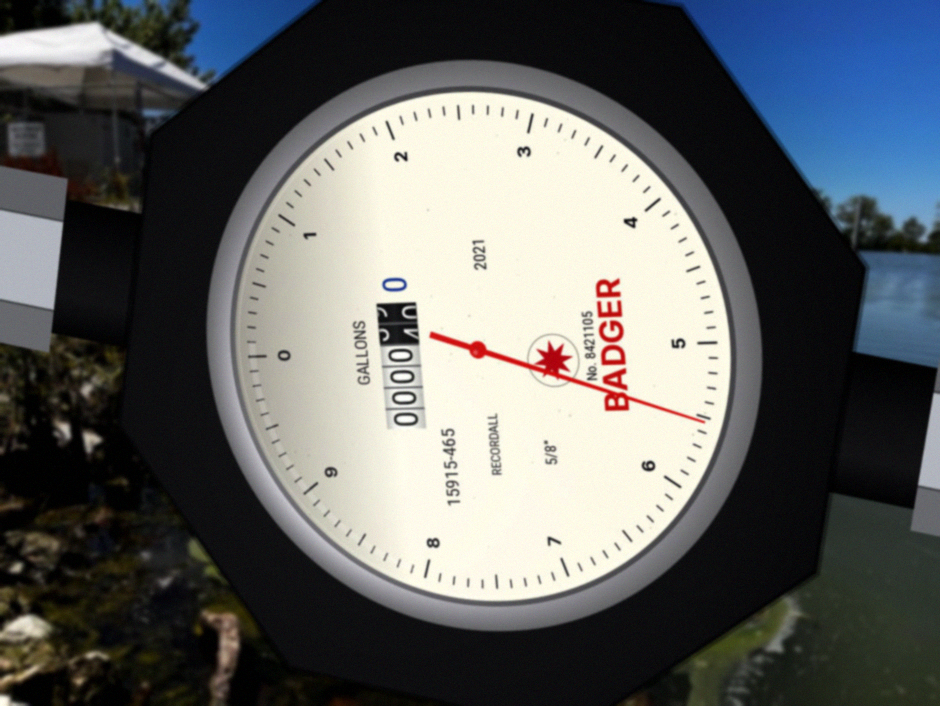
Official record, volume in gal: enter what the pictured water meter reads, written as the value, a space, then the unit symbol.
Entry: 395.5 gal
